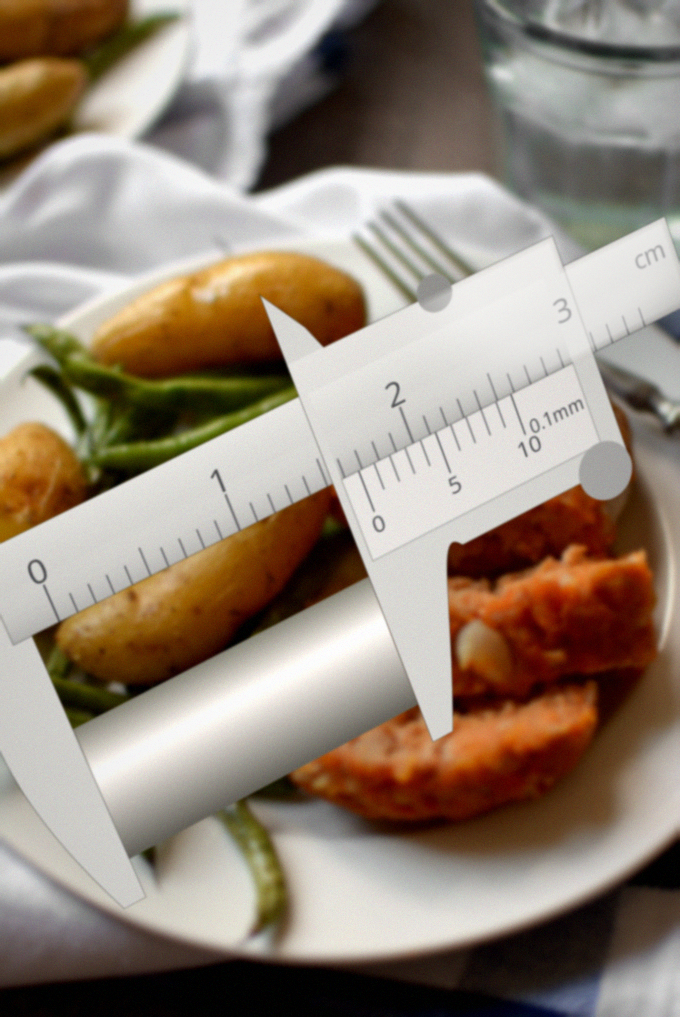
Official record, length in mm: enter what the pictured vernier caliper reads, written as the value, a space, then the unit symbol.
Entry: 16.8 mm
